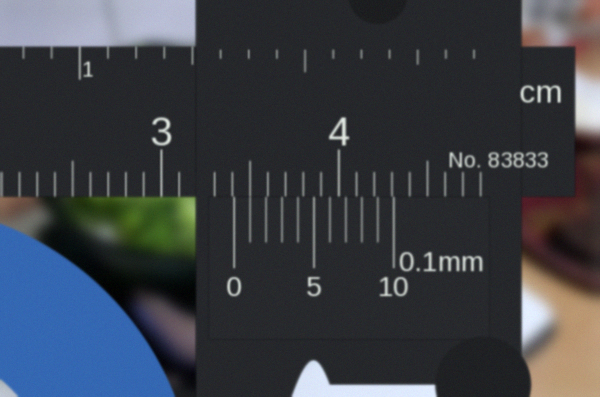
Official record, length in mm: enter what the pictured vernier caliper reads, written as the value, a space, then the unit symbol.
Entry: 34.1 mm
